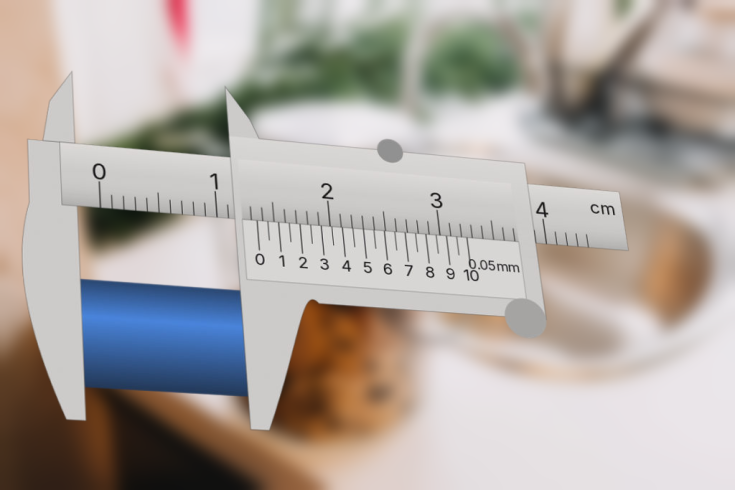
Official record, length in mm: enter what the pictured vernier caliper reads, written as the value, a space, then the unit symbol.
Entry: 13.5 mm
